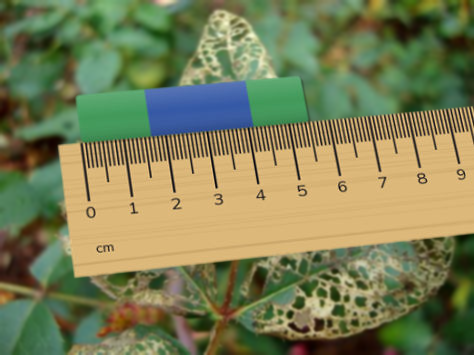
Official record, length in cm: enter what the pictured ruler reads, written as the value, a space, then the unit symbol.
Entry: 5.5 cm
